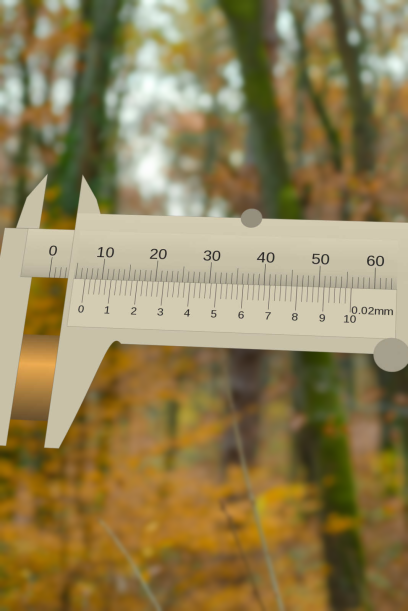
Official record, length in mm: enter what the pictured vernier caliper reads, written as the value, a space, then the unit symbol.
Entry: 6.8 mm
